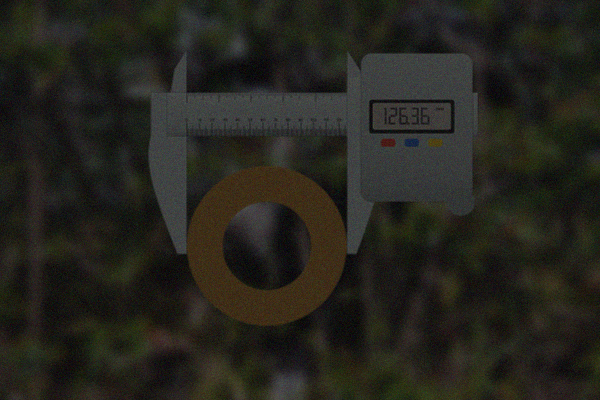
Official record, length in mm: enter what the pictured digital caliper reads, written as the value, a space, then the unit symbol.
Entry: 126.36 mm
